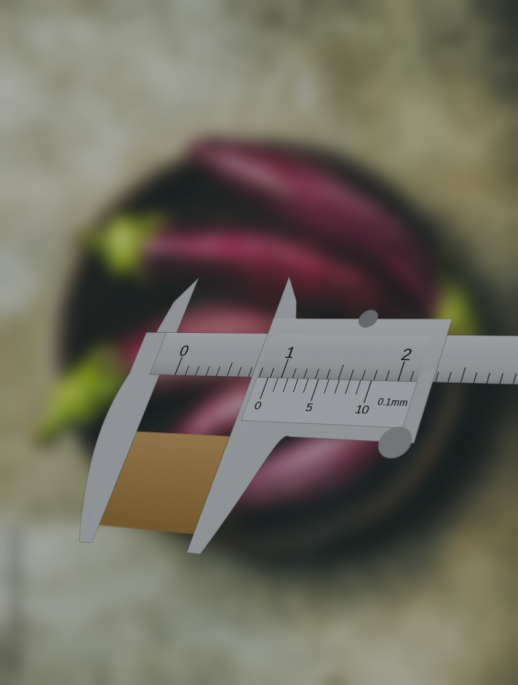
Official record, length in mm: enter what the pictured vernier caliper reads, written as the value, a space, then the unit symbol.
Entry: 8.8 mm
